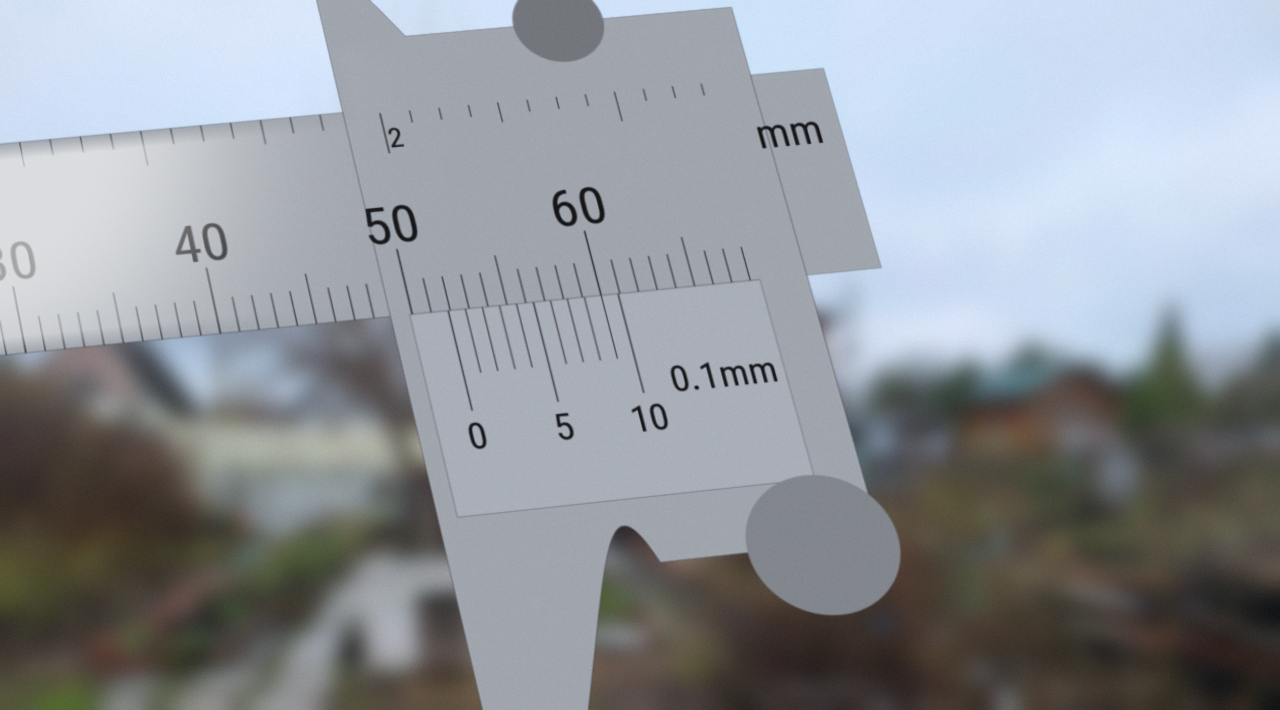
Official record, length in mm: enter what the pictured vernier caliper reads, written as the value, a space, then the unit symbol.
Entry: 51.9 mm
